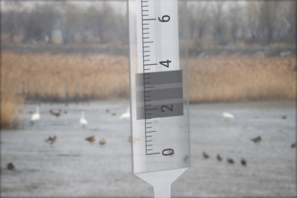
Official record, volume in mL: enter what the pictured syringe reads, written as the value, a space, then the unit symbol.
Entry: 1.6 mL
